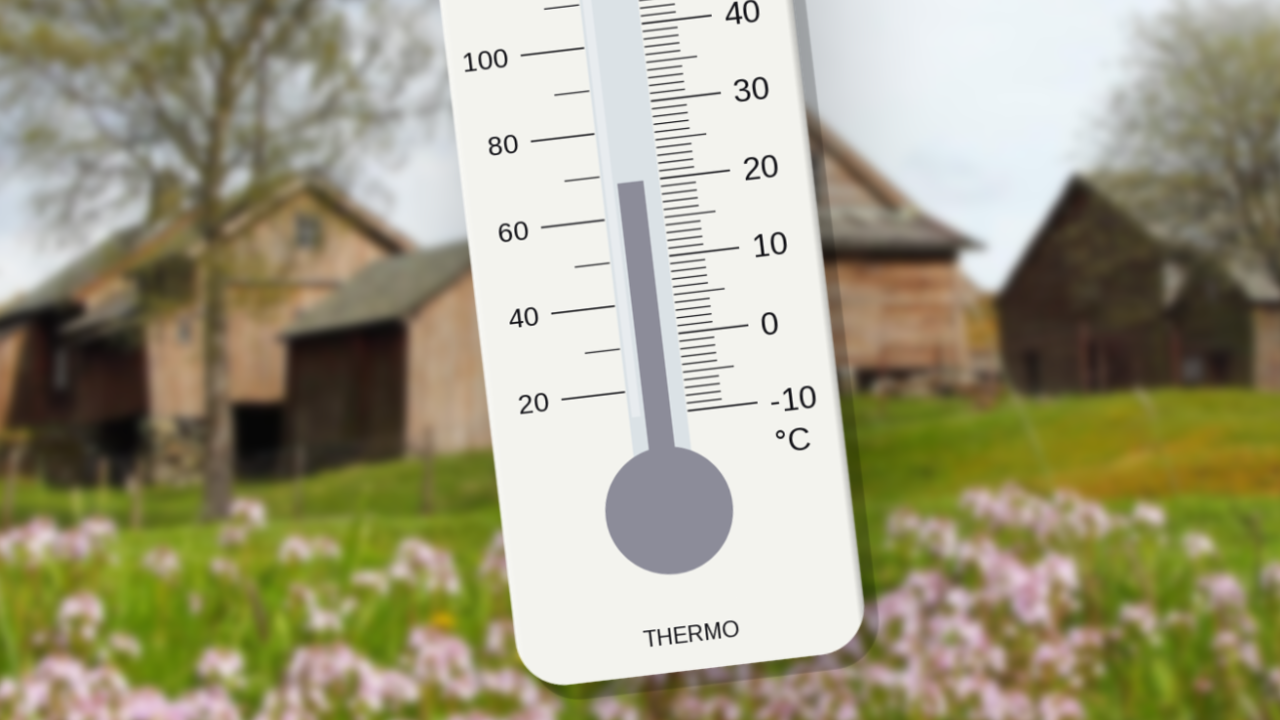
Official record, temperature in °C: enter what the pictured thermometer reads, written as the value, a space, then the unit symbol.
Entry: 20 °C
